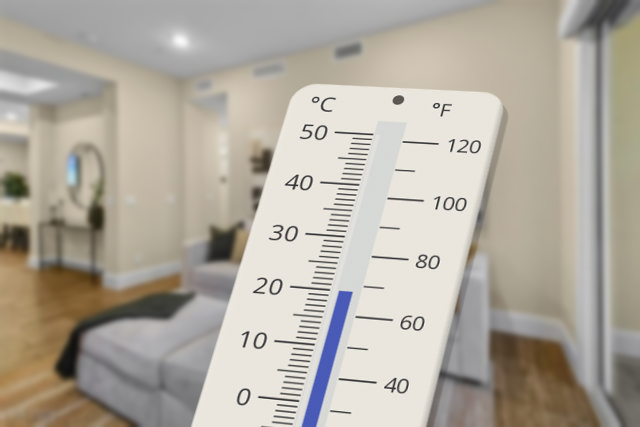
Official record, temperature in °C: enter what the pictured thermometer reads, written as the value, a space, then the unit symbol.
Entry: 20 °C
